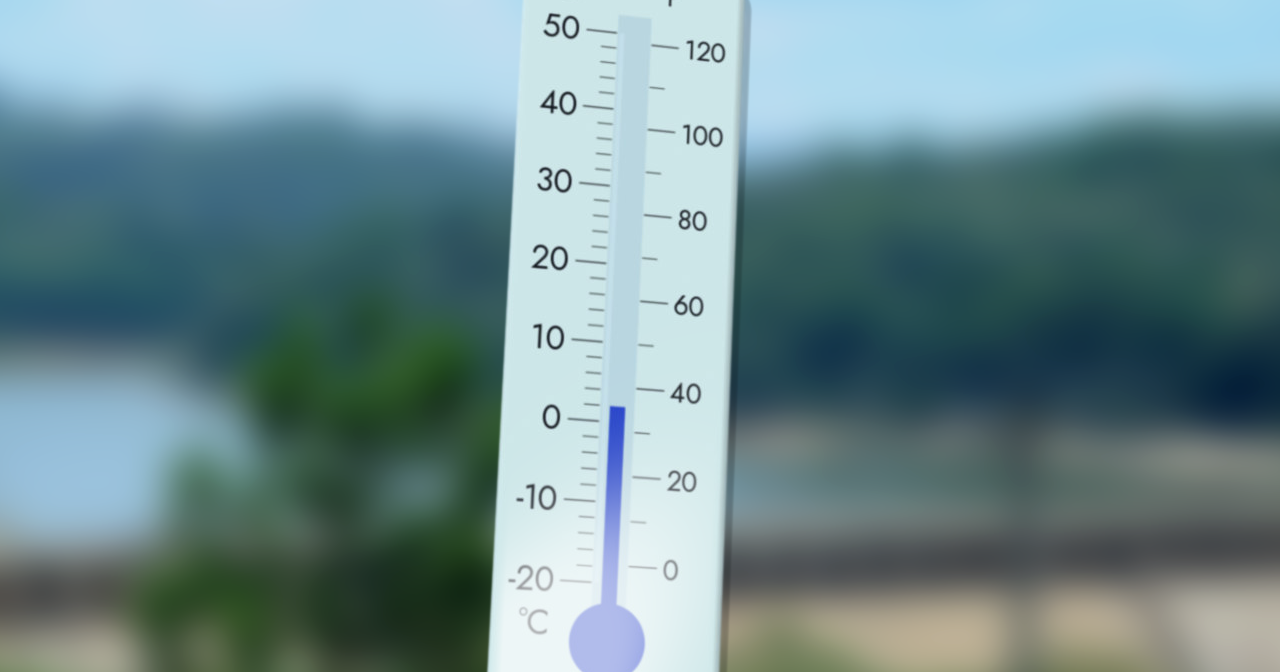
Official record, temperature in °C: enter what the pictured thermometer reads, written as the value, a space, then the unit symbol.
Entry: 2 °C
